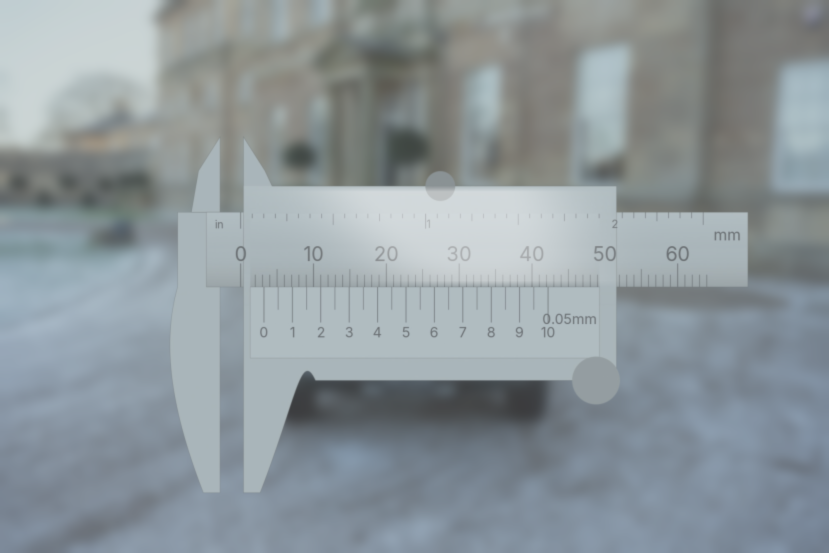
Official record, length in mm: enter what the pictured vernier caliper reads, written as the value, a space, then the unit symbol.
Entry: 3.2 mm
